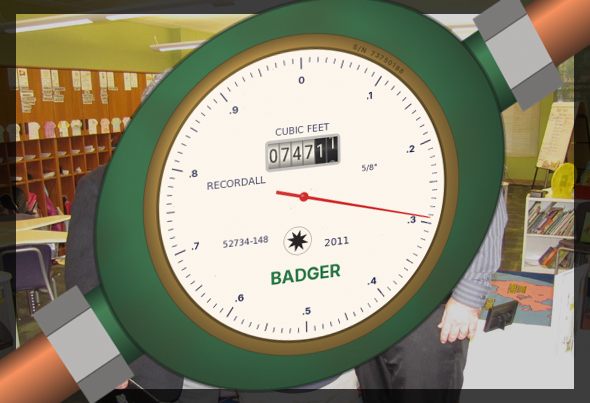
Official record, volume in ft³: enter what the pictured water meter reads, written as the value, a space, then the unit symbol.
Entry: 74711.29 ft³
